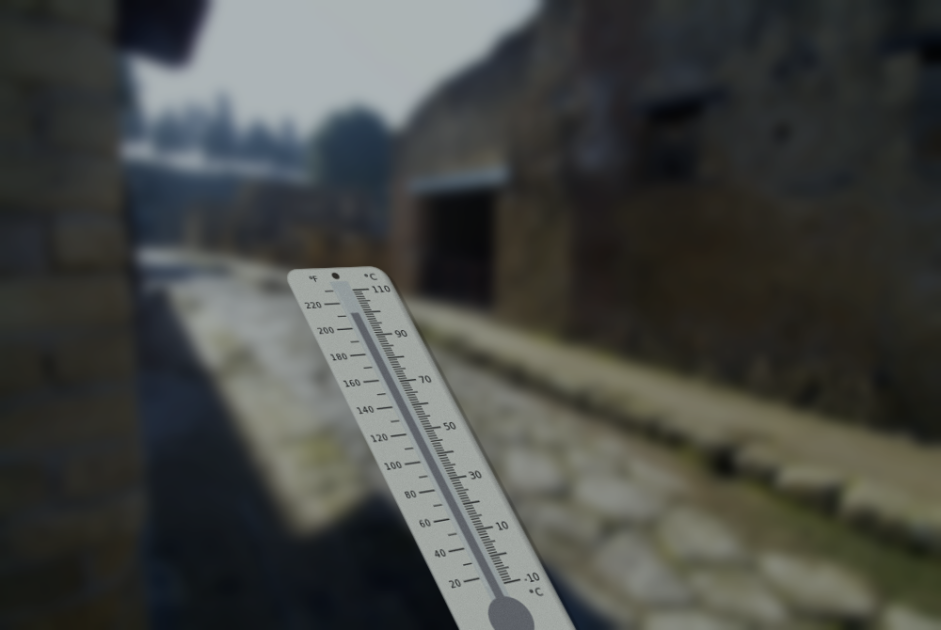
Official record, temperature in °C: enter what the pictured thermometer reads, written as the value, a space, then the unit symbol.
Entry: 100 °C
